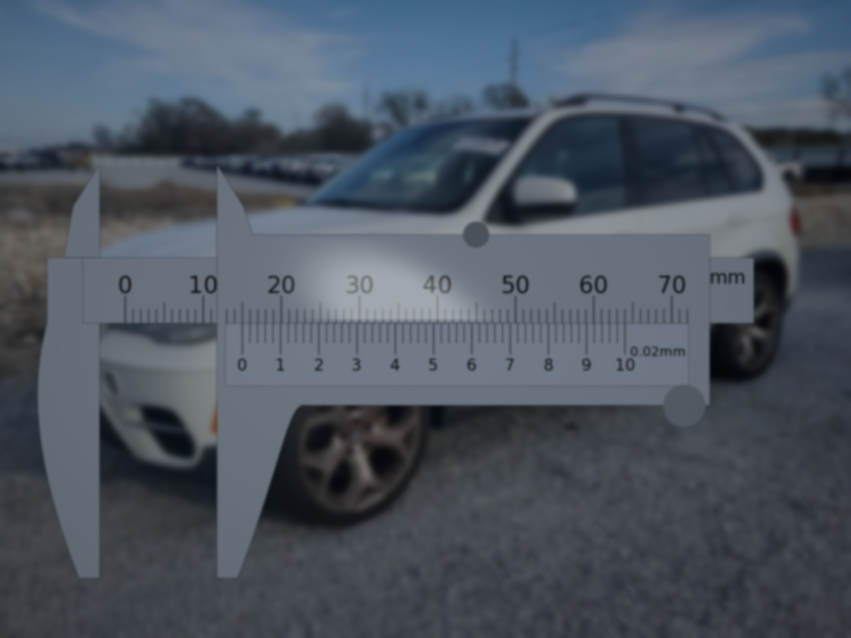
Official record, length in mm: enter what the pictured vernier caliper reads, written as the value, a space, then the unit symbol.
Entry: 15.0 mm
